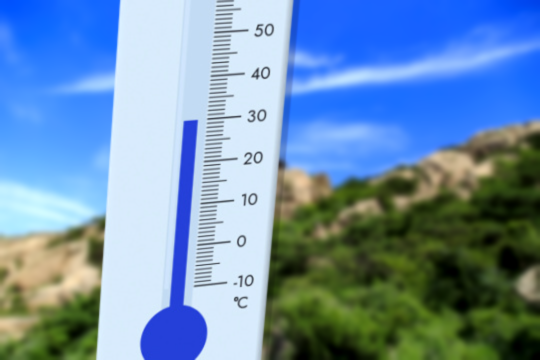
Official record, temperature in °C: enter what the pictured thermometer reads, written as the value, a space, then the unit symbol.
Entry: 30 °C
